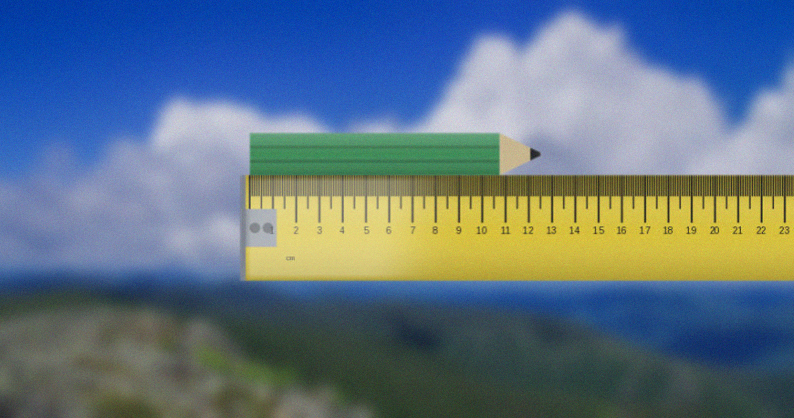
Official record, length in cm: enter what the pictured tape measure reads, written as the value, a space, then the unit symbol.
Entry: 12.5 cm
